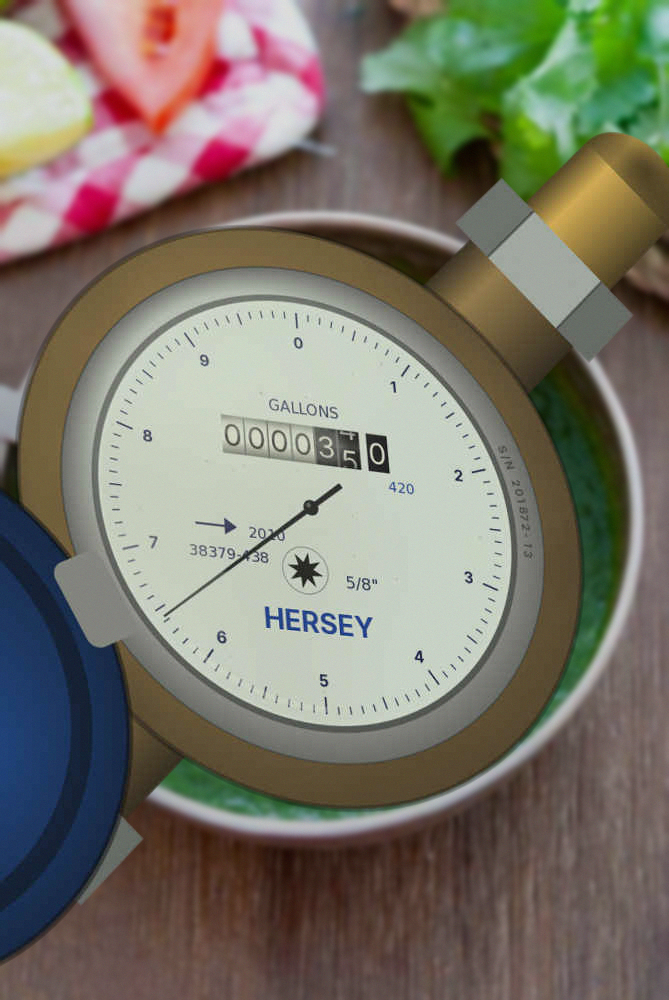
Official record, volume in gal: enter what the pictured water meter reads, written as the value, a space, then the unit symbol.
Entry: 346.4 gal
